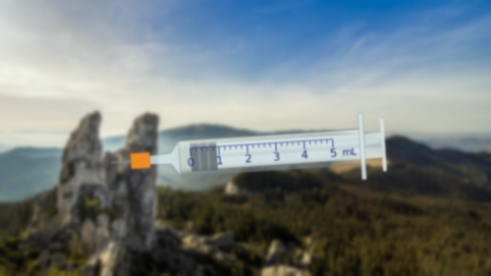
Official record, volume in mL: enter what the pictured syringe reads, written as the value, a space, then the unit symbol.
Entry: 0 mL
